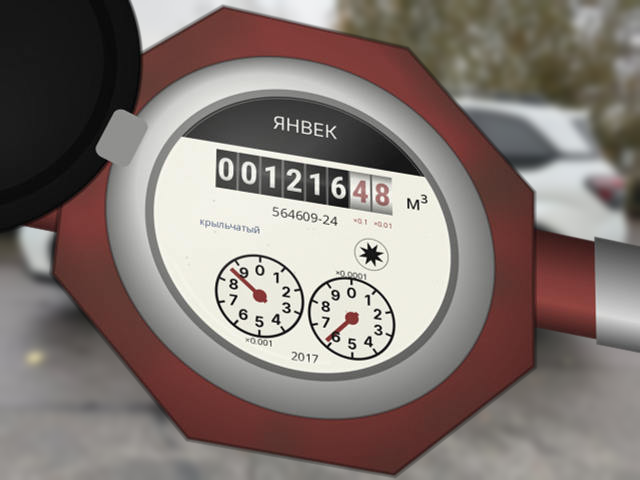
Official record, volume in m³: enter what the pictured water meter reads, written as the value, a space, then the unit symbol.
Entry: 1216.4886 m³
